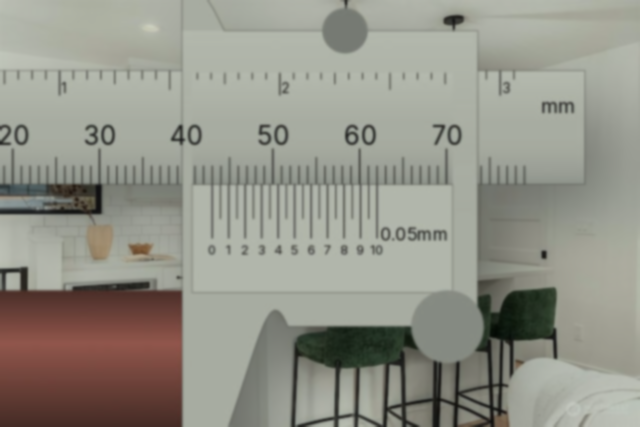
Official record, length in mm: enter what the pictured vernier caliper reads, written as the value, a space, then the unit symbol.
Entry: 43.0 mm
